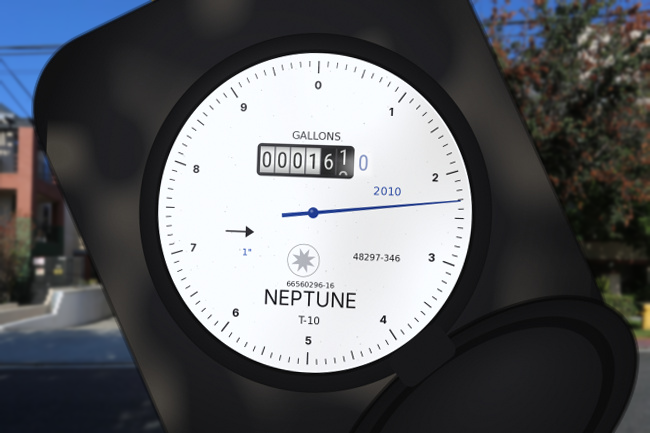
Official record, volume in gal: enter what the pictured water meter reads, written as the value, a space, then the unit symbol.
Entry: 1612.3 gal
